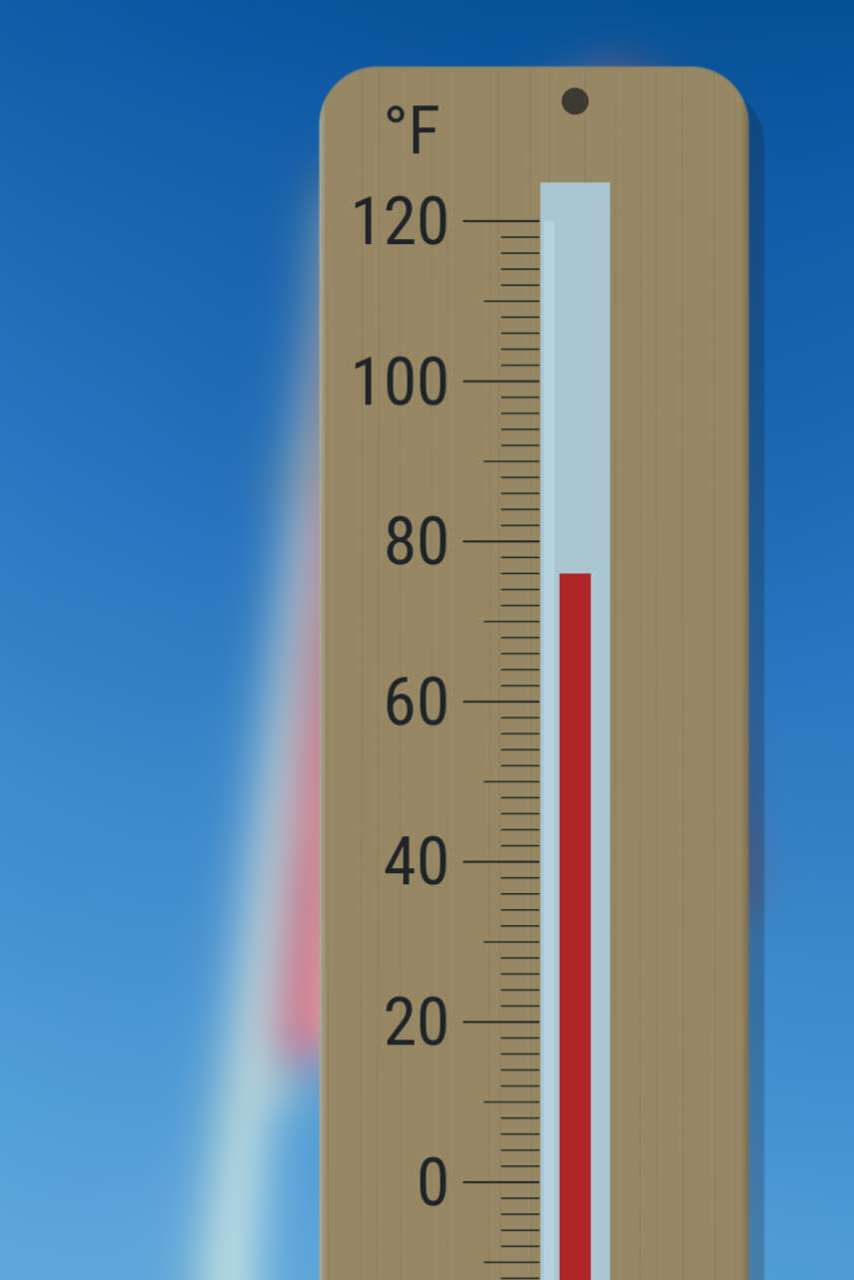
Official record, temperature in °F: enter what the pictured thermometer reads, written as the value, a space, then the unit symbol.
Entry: 76 °F
